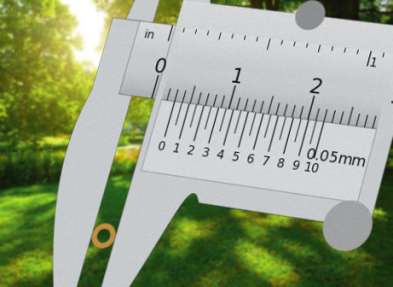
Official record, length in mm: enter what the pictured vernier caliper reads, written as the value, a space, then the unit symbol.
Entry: 3.0 mm
